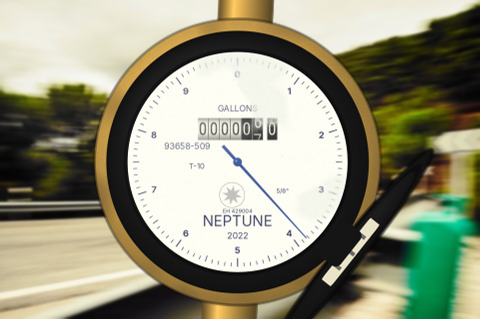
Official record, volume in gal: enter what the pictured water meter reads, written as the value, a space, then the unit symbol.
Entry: 63.8 gal
